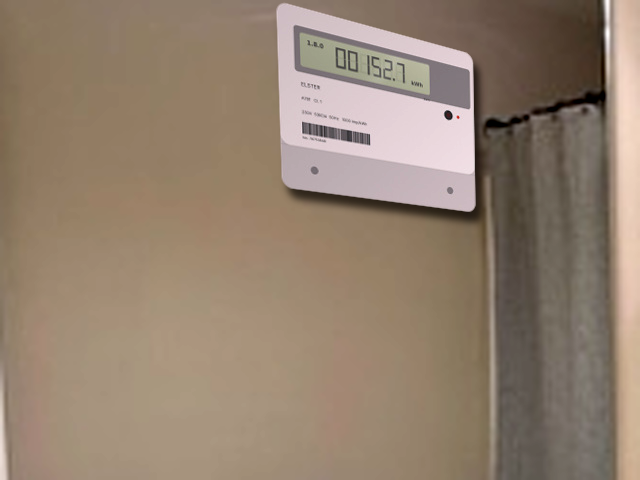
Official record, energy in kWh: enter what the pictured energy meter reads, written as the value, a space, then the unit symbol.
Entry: 152.7 kWh
